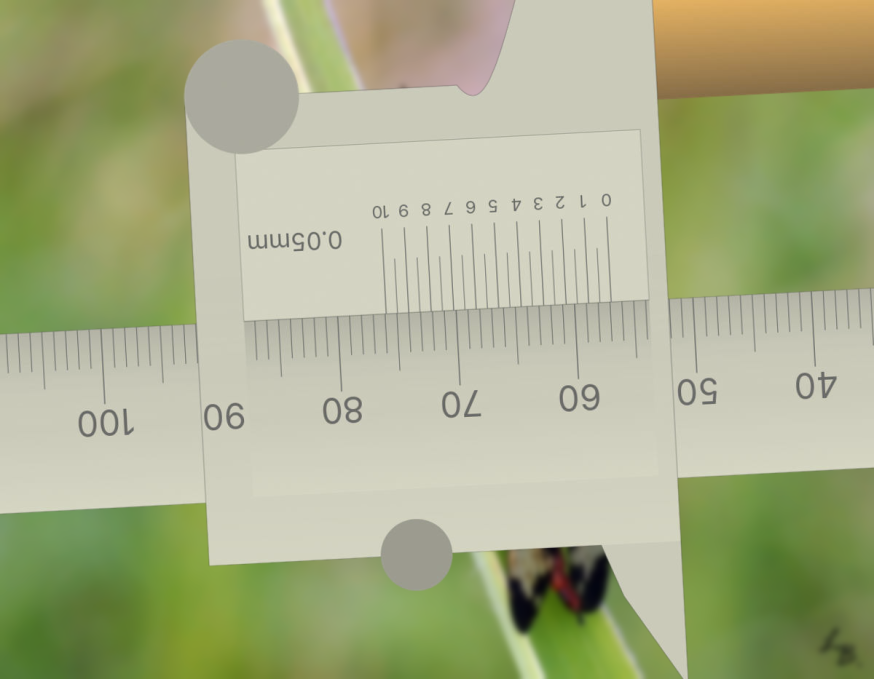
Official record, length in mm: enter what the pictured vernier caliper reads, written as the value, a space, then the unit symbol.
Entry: 56.9 mm
